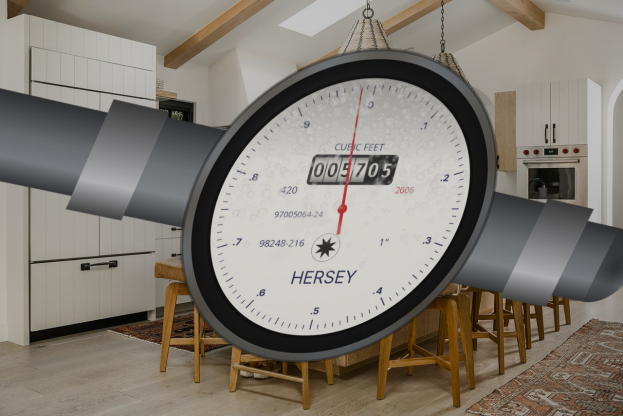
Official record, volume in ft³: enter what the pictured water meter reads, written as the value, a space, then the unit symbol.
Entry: 5704.98 ft³
